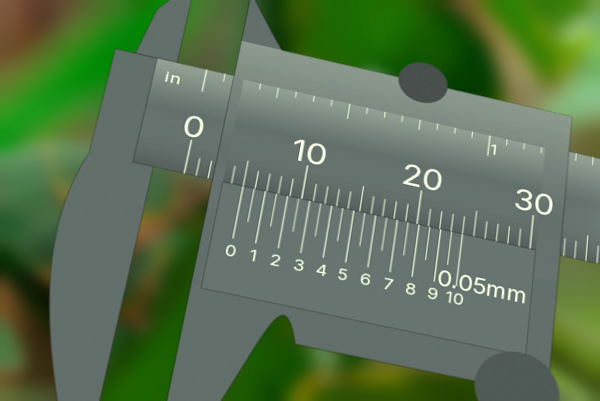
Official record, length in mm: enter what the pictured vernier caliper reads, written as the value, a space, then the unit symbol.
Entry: 5.0 mm
